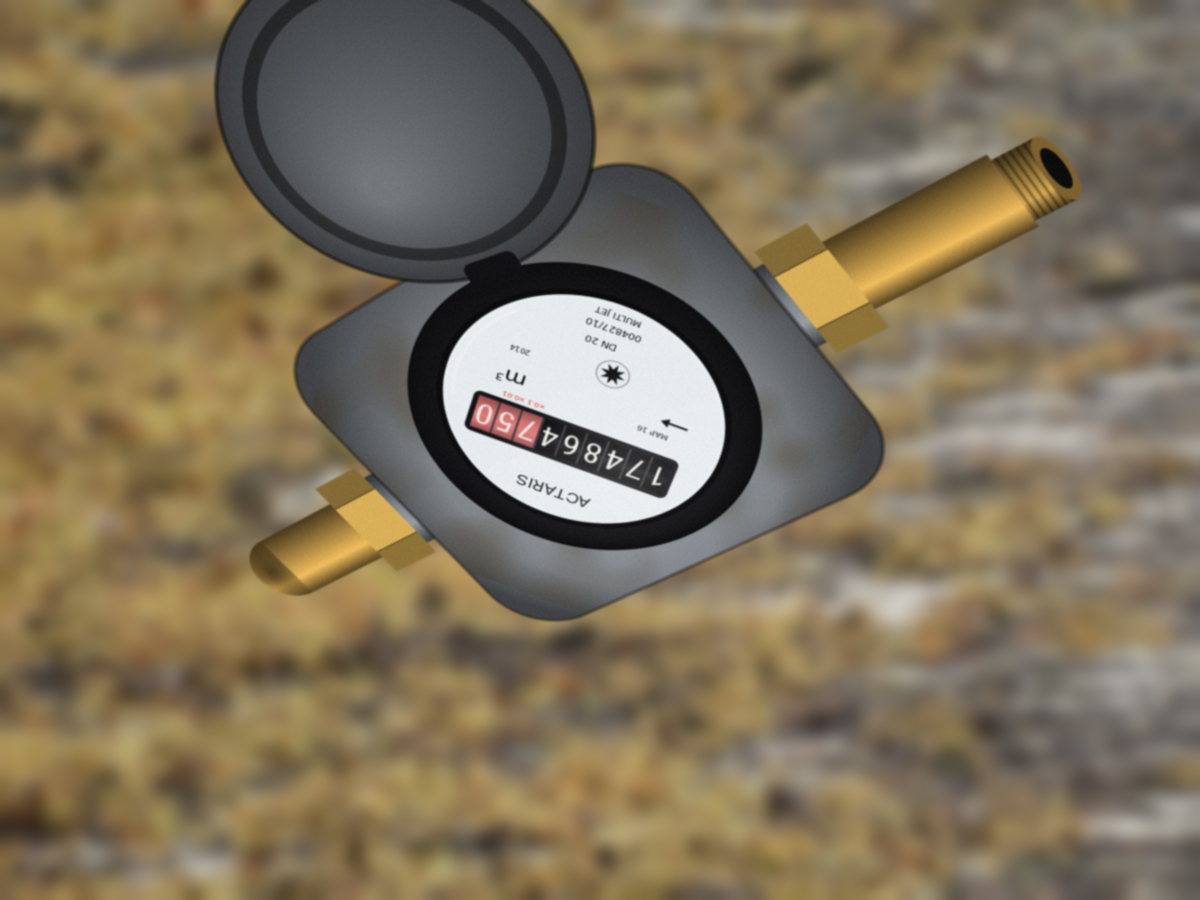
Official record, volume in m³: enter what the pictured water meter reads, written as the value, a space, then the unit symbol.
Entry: 174864.750 m³
